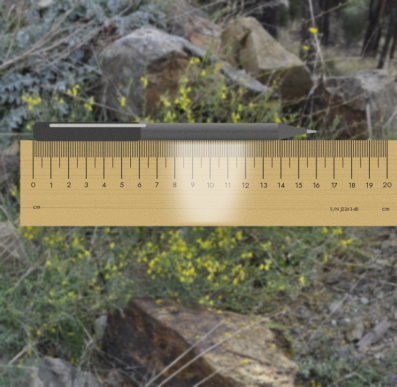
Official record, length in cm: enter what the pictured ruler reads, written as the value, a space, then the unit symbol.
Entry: 16 cm
